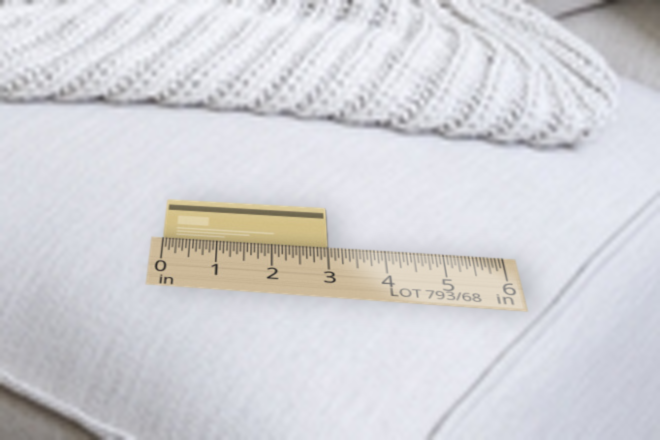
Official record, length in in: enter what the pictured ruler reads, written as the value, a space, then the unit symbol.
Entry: 3 in
